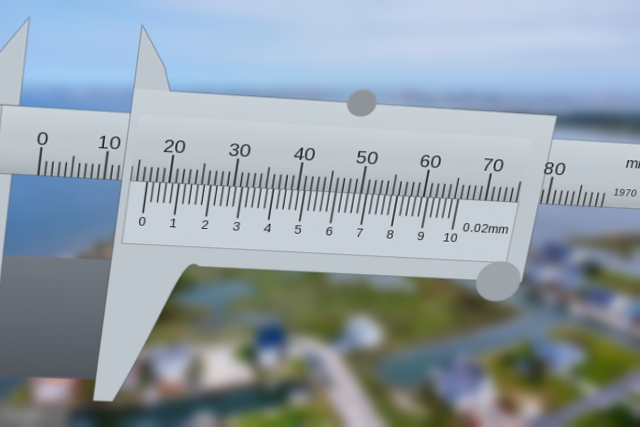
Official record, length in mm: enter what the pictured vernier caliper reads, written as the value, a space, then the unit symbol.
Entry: 16.6 mm
